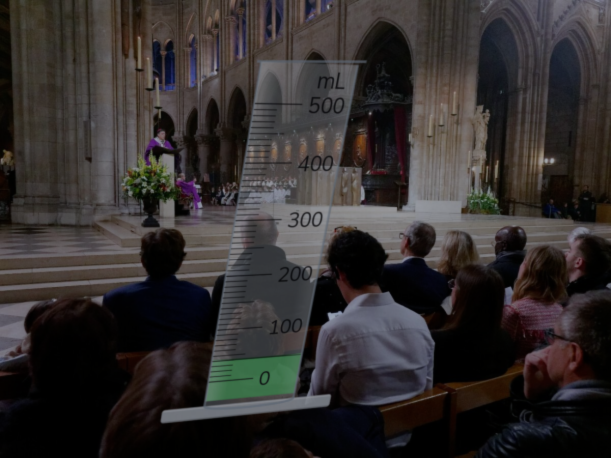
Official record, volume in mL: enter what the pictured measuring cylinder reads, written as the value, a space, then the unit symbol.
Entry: 40 mL
